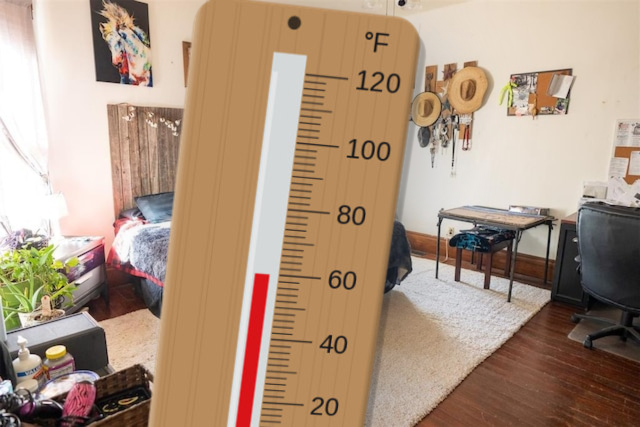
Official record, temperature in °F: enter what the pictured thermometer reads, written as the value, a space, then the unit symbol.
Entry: 60 °F
